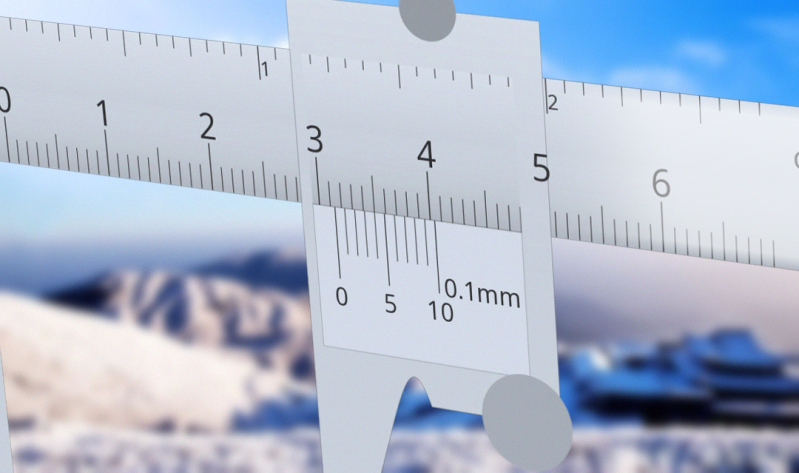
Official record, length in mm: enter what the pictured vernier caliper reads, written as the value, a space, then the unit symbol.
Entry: 31.4 mm
